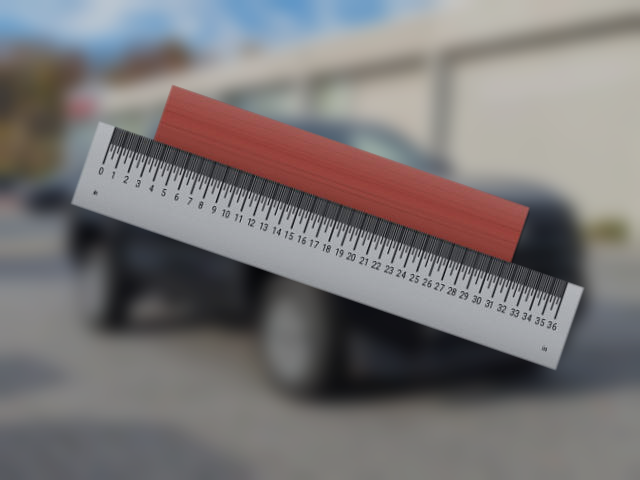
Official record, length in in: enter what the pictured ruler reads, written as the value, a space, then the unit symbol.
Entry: 28.5 in
